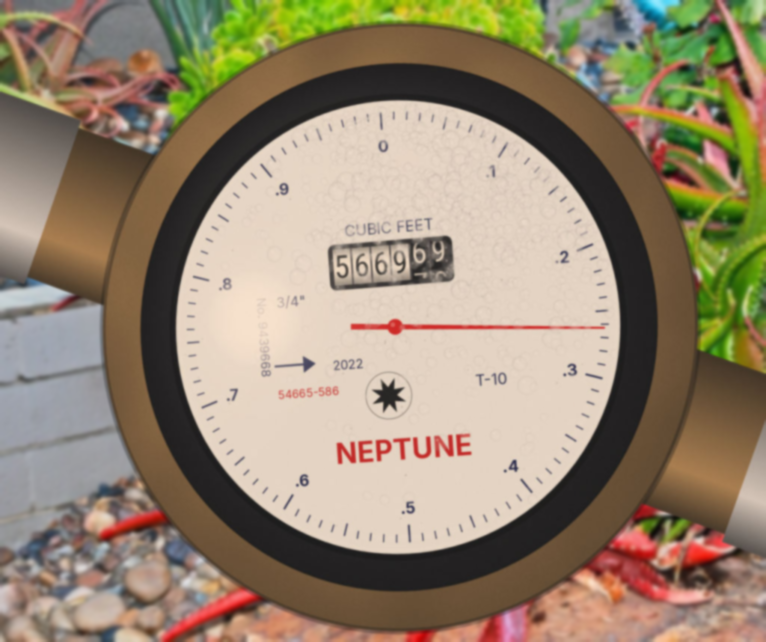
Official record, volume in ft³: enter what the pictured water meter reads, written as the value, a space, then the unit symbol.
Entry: 566969.26 ft³
